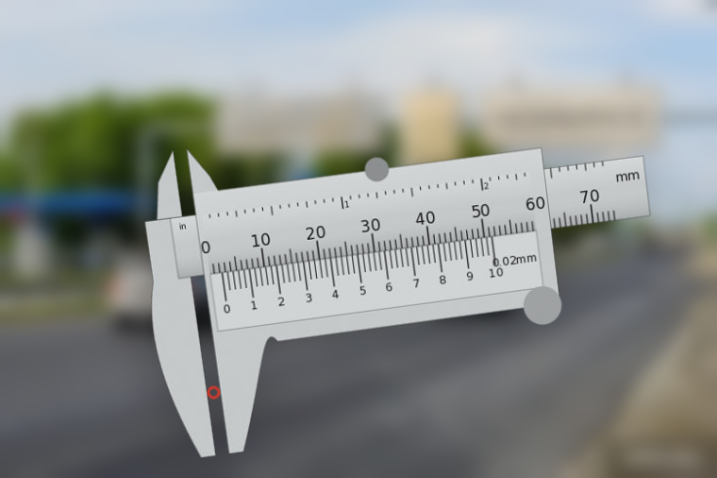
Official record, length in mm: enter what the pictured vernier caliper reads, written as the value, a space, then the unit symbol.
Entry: 2.4 mm
